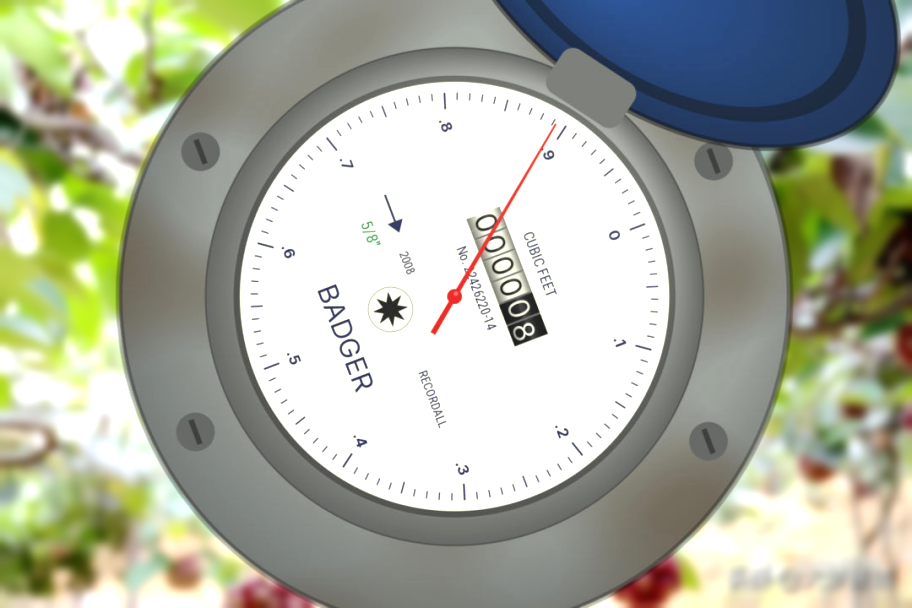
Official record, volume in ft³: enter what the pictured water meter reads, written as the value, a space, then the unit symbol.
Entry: 7.89 ft³
